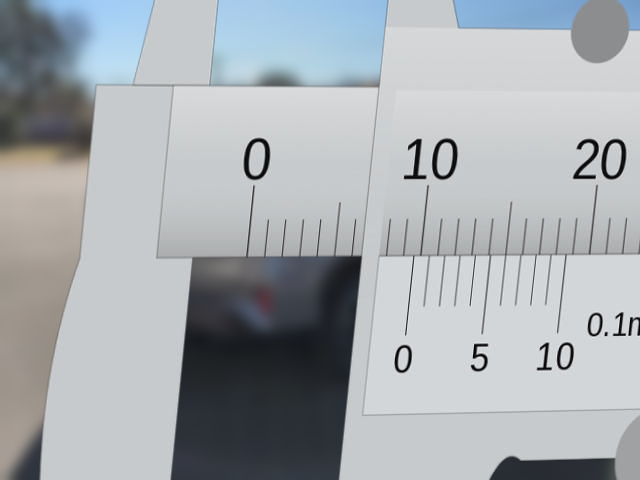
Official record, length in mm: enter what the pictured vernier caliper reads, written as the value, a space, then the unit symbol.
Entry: 9.6 mm
